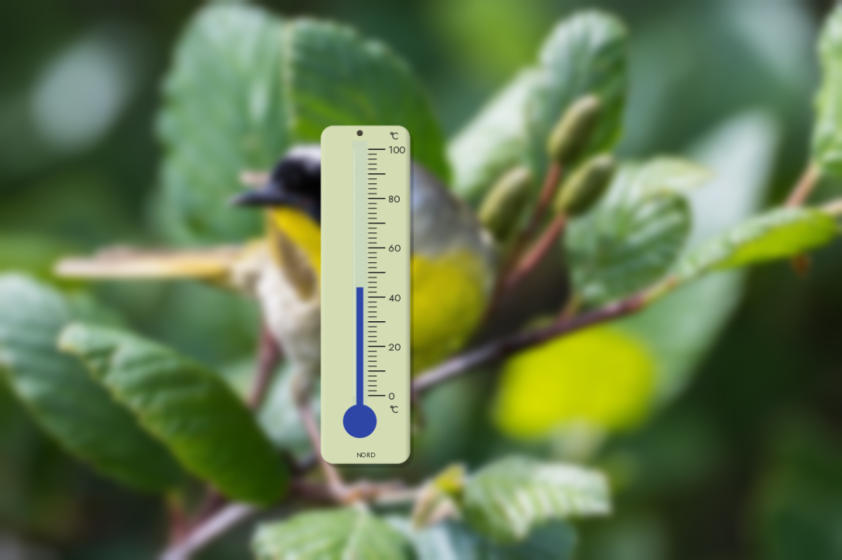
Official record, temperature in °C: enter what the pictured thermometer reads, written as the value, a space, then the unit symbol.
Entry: 44 °C
